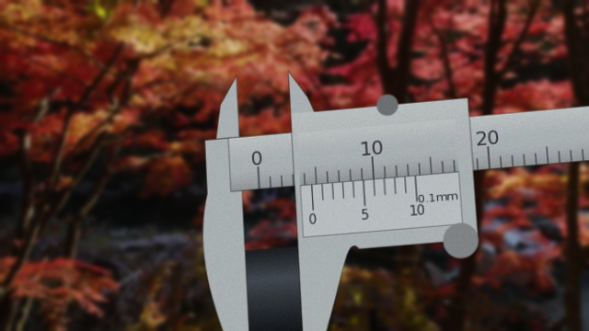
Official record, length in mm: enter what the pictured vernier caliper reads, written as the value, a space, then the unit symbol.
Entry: 4.6 mm
